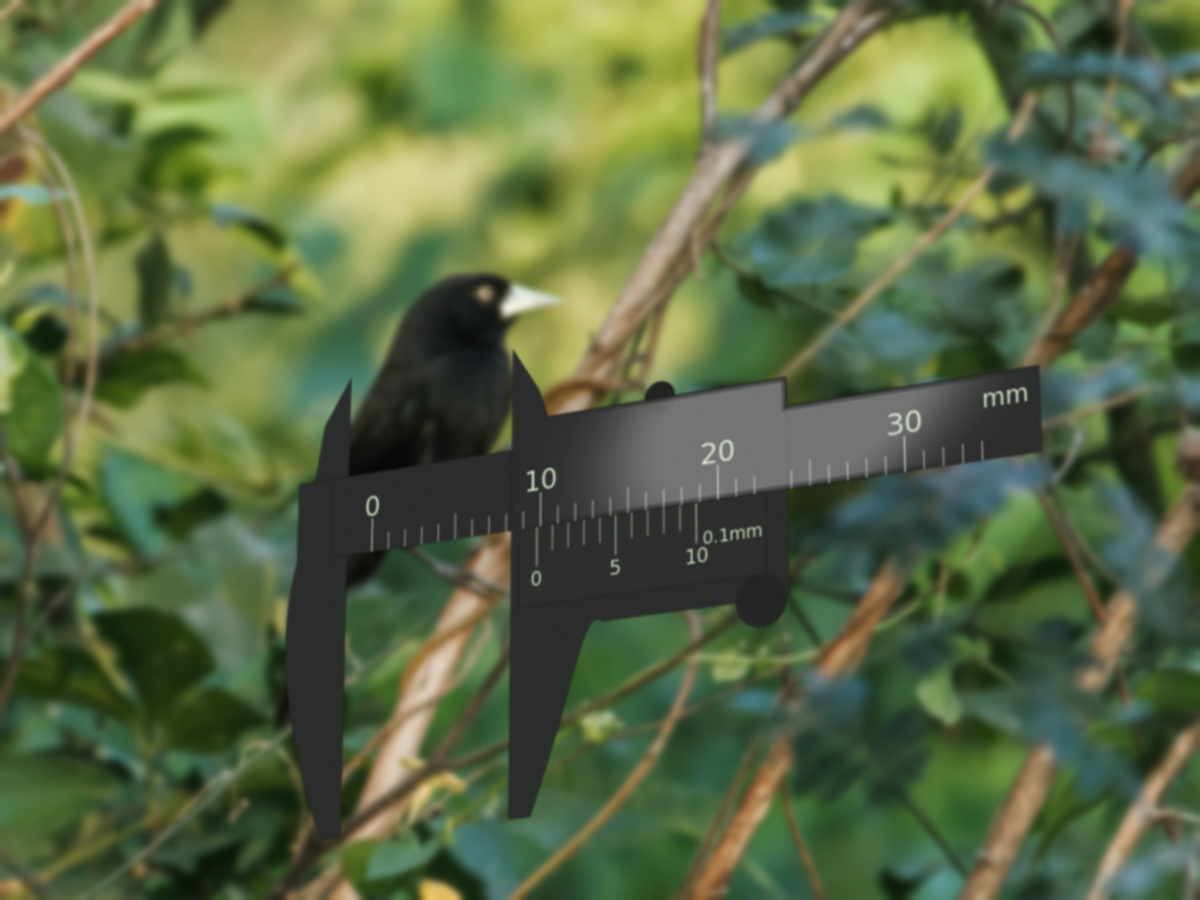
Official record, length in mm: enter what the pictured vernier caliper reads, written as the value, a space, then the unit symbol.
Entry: 9.8 mm
